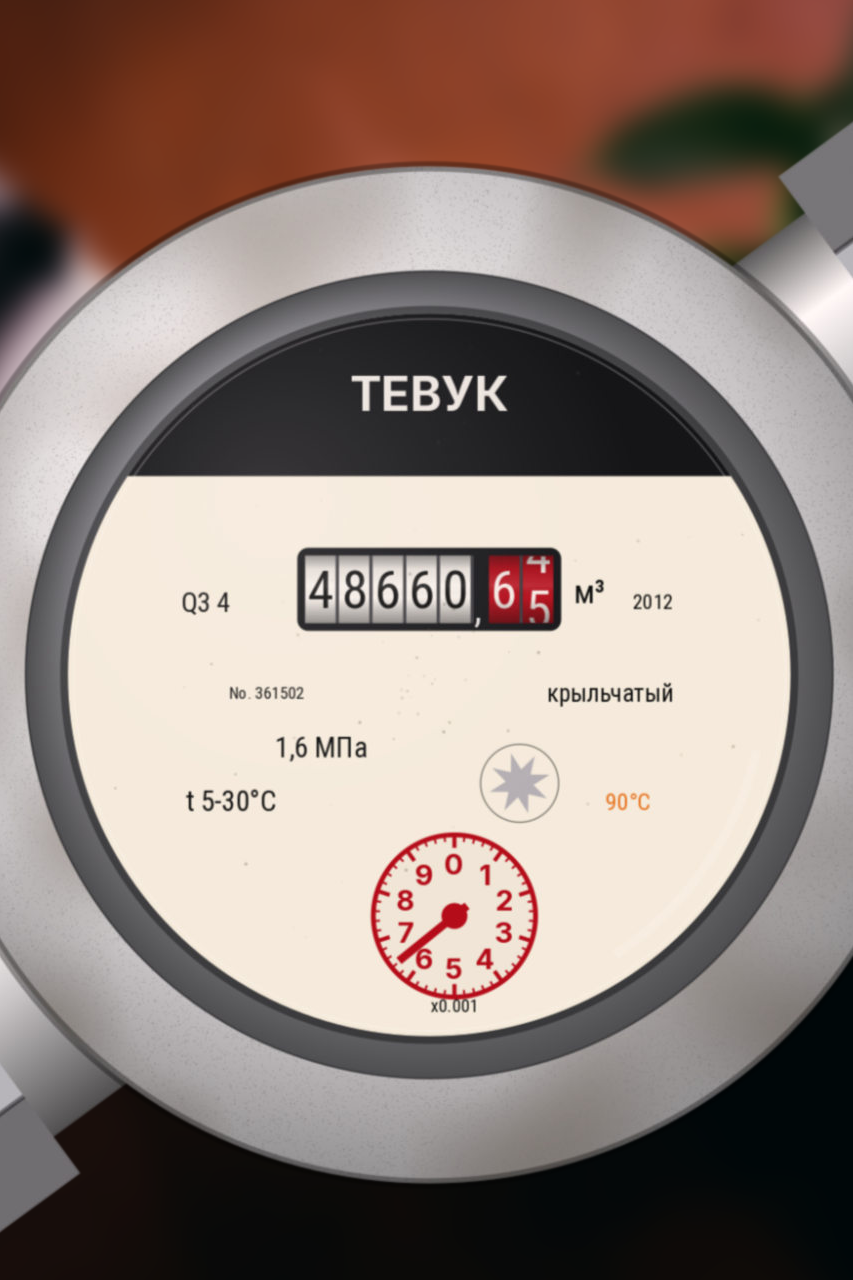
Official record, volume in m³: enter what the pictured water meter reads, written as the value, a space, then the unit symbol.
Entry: 48660.646 m³
